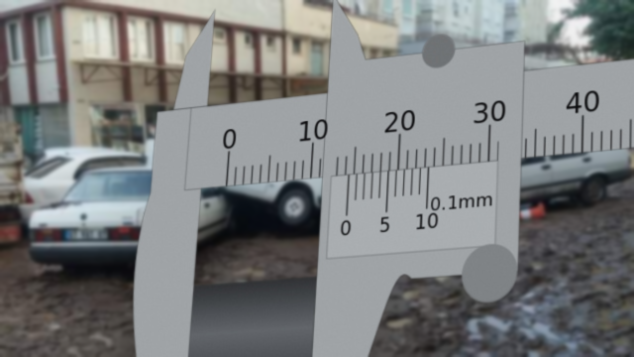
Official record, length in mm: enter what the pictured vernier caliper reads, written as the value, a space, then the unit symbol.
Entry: 14.4 mm
